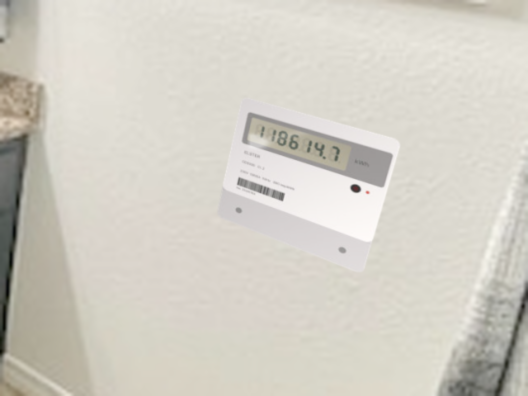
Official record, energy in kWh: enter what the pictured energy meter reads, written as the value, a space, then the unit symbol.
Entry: 118614.7 kWh
